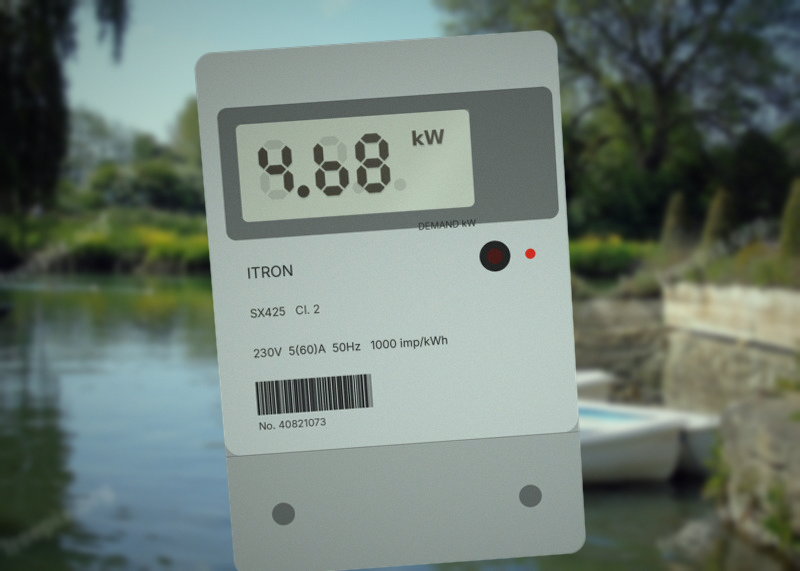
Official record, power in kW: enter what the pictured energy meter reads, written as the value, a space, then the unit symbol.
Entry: 4.68 kW
